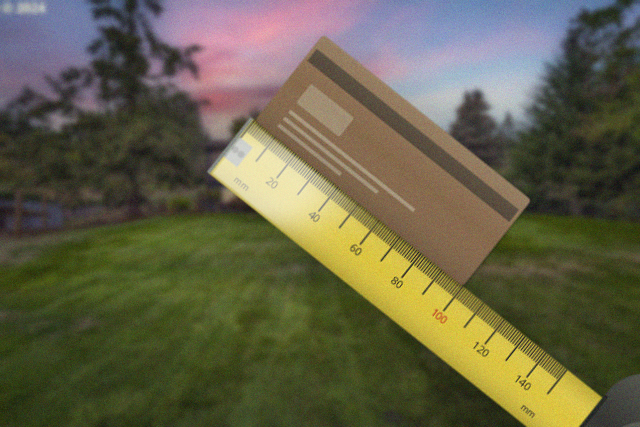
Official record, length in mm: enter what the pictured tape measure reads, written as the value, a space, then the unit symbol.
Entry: 100 mm
